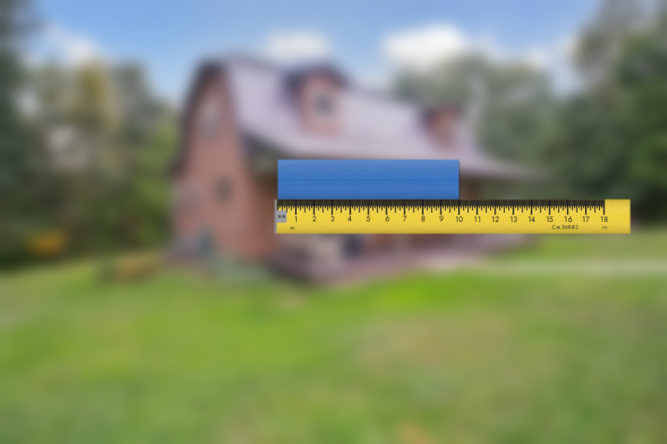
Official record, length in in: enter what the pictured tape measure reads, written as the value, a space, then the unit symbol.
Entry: 10 in
